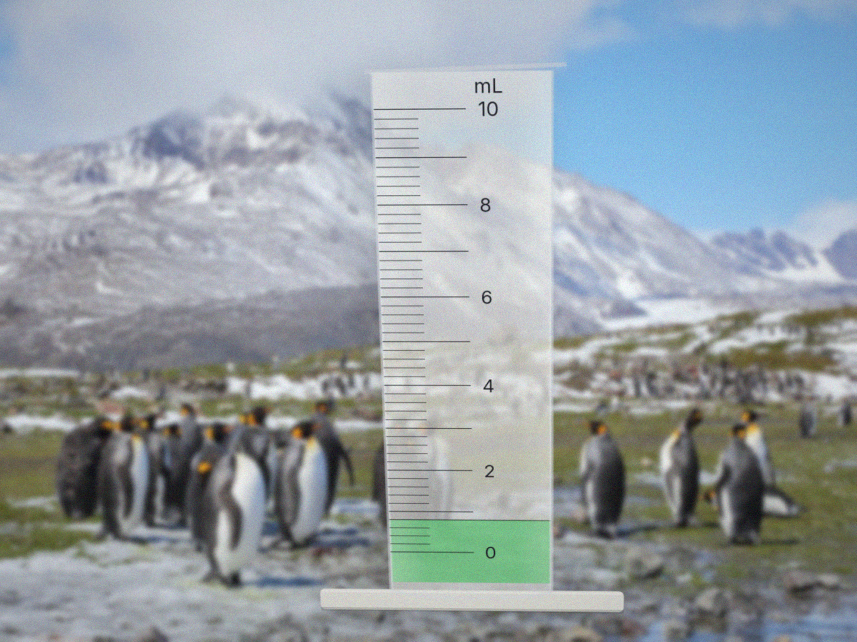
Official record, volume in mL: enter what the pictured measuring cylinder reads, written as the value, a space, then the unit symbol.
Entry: 0.8 mL
